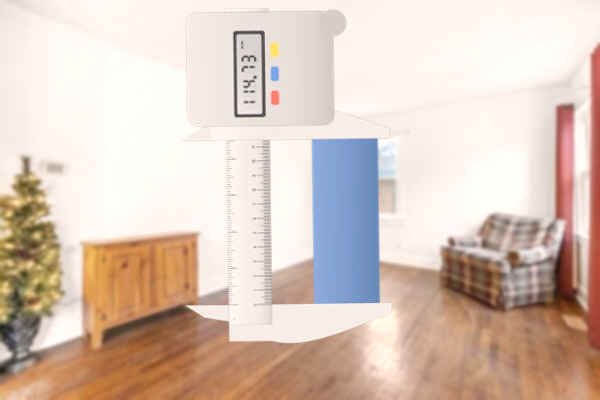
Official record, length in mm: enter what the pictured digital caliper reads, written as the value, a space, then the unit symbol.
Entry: 114.73 mm
